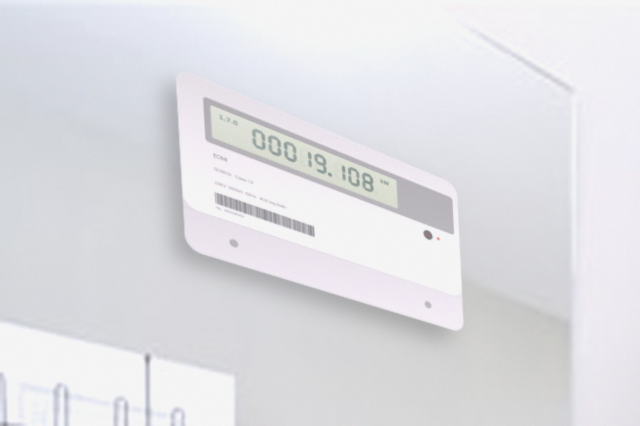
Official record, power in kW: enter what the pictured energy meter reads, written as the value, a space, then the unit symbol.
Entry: 19.108 kW
